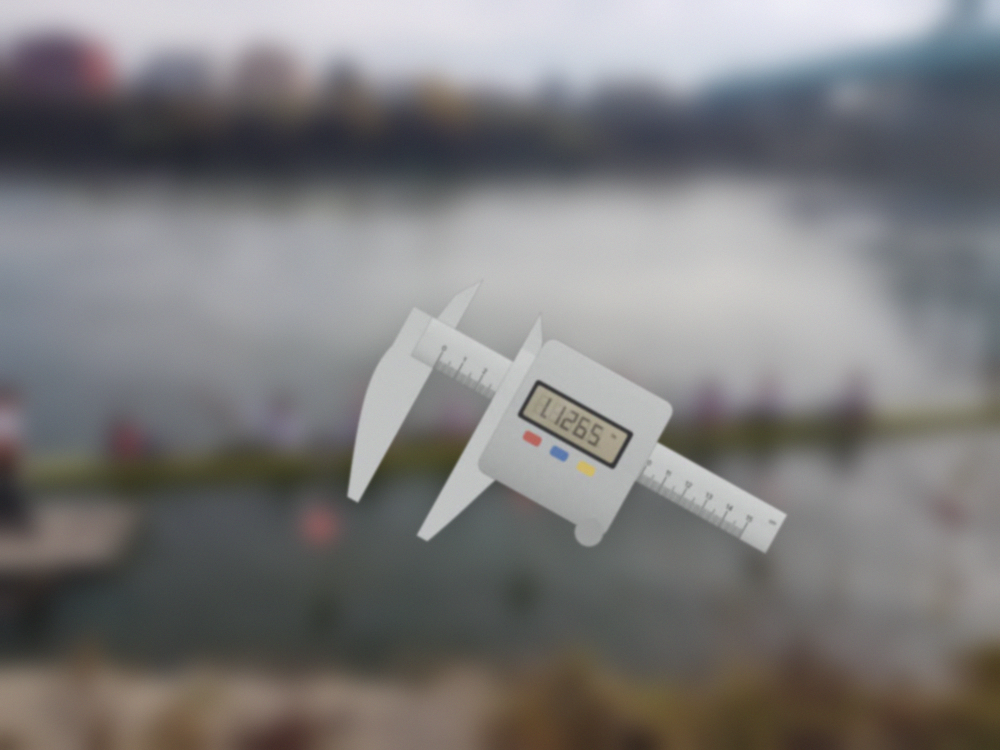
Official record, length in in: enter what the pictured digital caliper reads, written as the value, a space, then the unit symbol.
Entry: 1.1265 in
